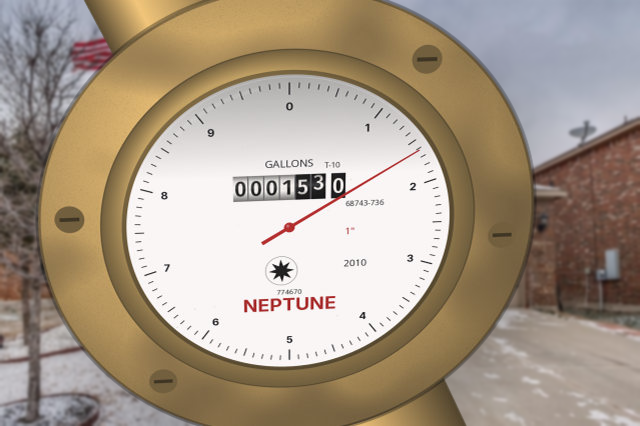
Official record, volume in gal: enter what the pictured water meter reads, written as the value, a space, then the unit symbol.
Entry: 1531.6 gal
